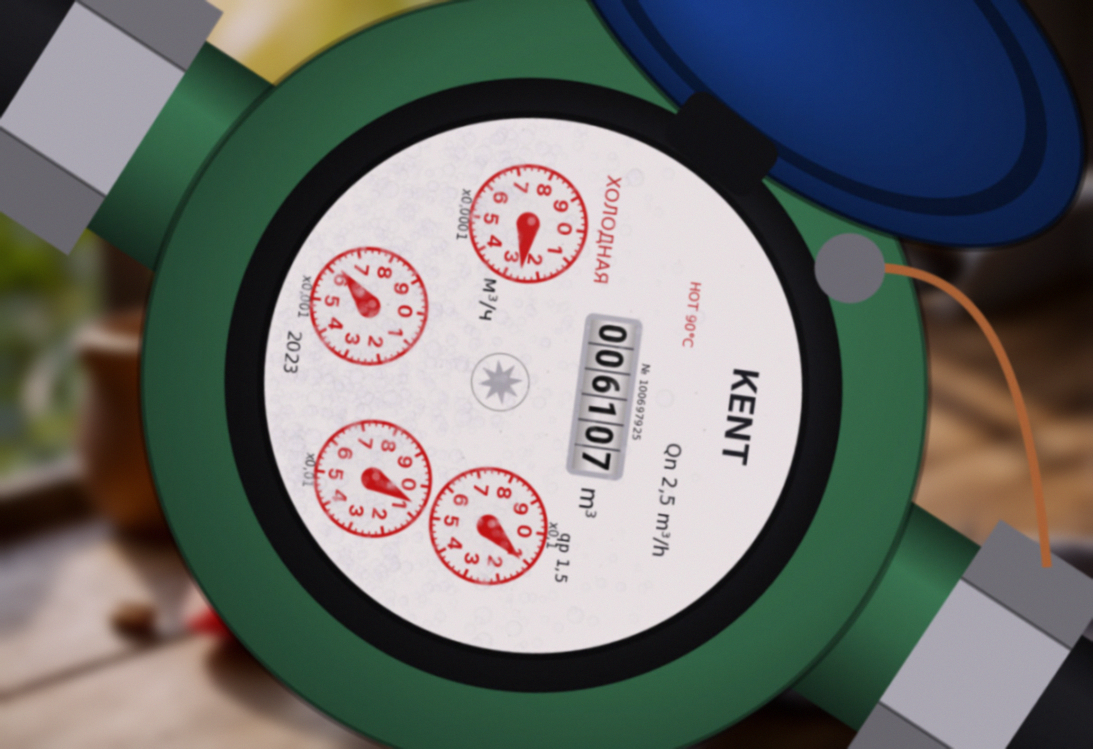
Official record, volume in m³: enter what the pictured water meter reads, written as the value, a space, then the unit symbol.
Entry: 6107.1062 m³
